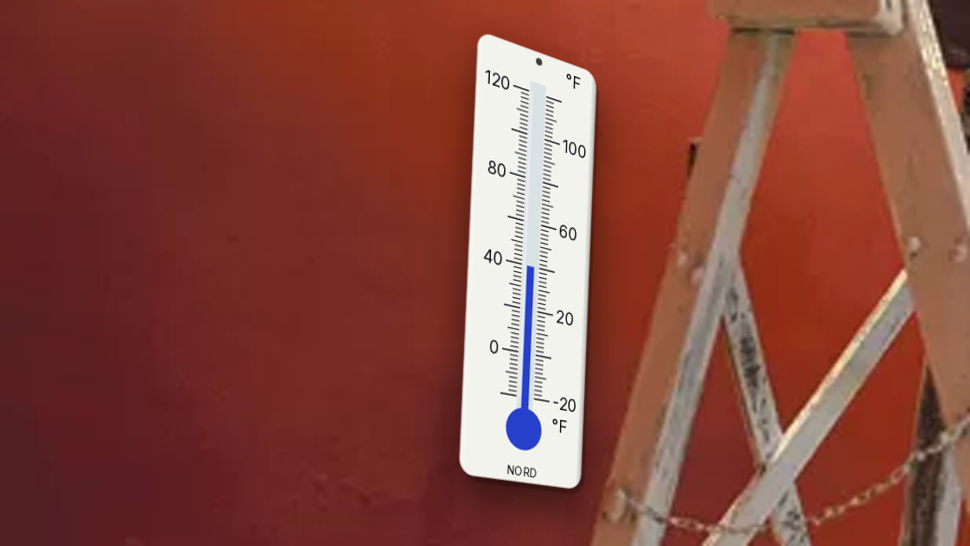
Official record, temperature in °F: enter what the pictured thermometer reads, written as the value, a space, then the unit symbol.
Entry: 40 °F
